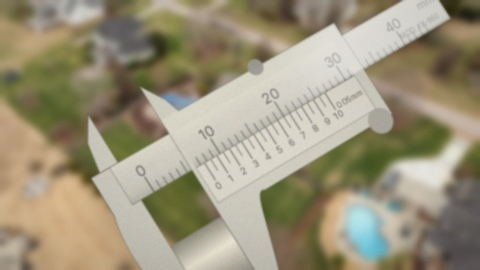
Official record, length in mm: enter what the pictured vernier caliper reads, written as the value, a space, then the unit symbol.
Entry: 7.6 mm
